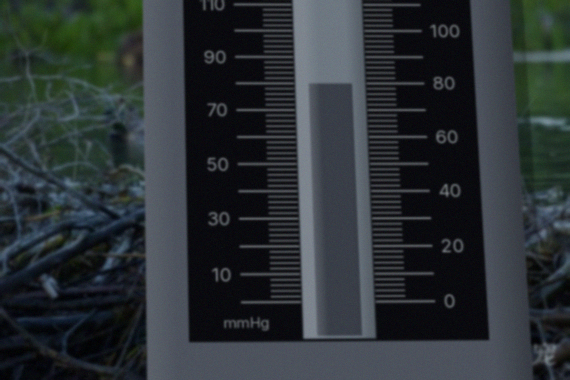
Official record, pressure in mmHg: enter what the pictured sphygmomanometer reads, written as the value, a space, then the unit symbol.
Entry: 80 mmHg
